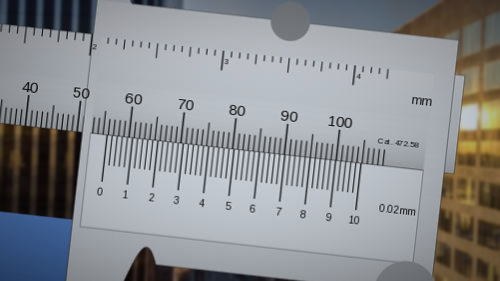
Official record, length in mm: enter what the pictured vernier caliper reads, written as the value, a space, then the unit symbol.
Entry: 55.8 mm
